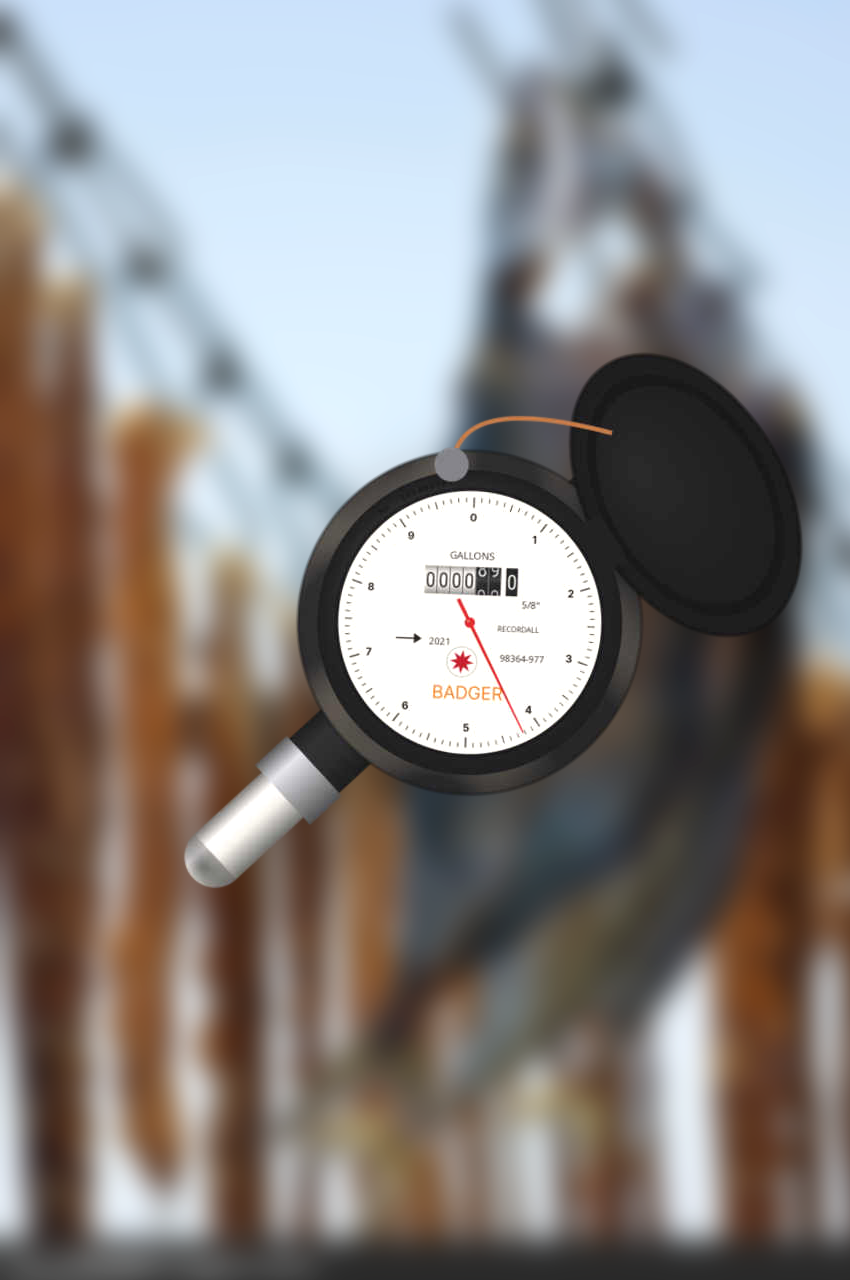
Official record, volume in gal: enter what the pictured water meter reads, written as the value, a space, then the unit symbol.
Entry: 894.2 gal
